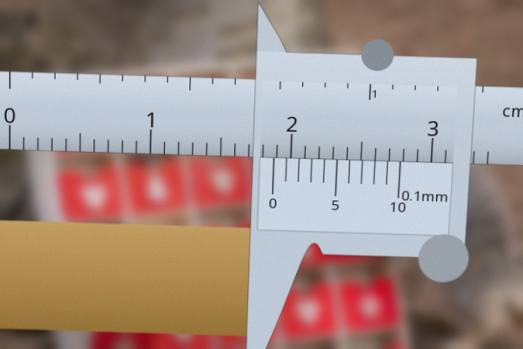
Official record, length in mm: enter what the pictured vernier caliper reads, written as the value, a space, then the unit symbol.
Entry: 18.8 mm
